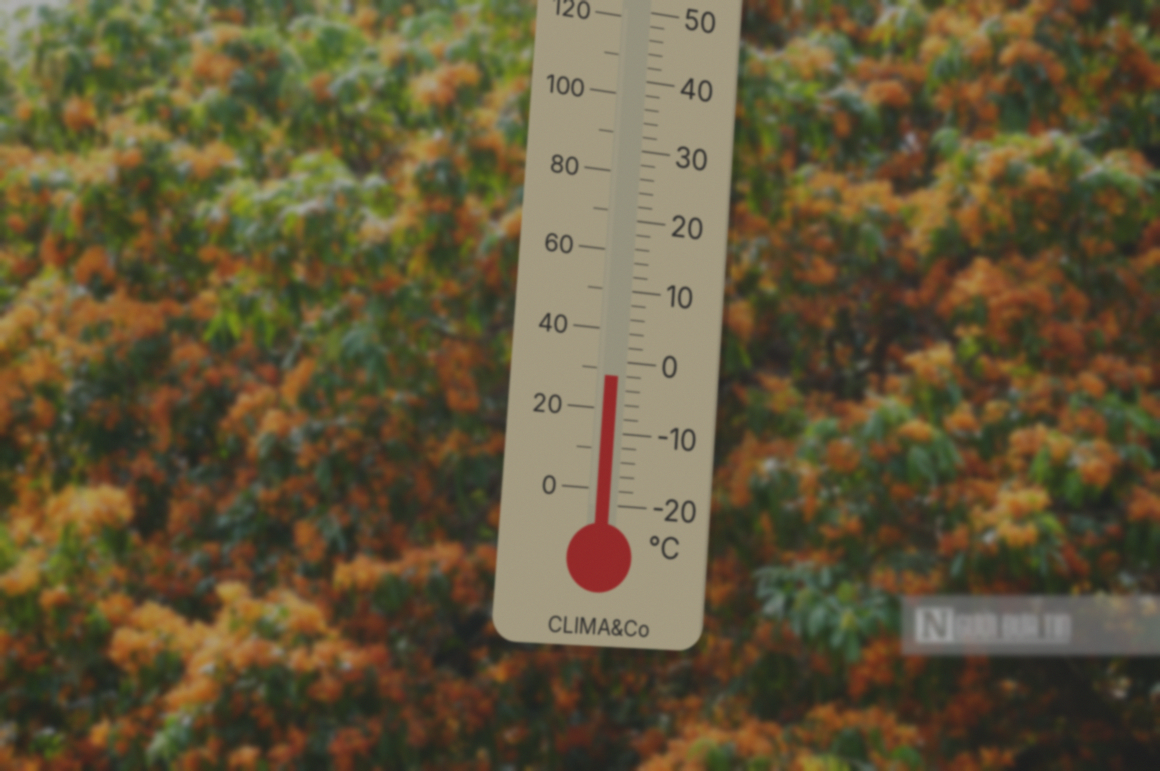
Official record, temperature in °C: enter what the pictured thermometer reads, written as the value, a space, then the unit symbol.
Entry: -2 °C
